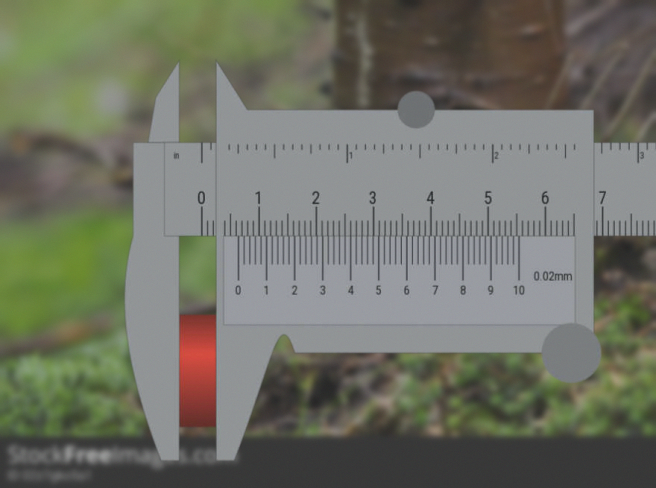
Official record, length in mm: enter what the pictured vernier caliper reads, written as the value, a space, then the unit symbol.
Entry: 6.4 mm
